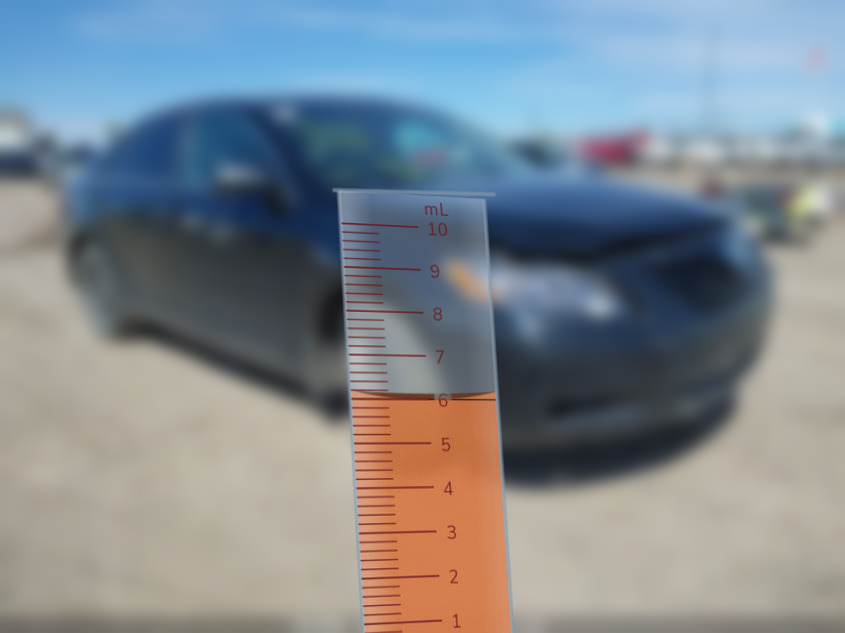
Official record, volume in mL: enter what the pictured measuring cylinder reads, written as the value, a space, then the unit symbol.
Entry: 6 mL
